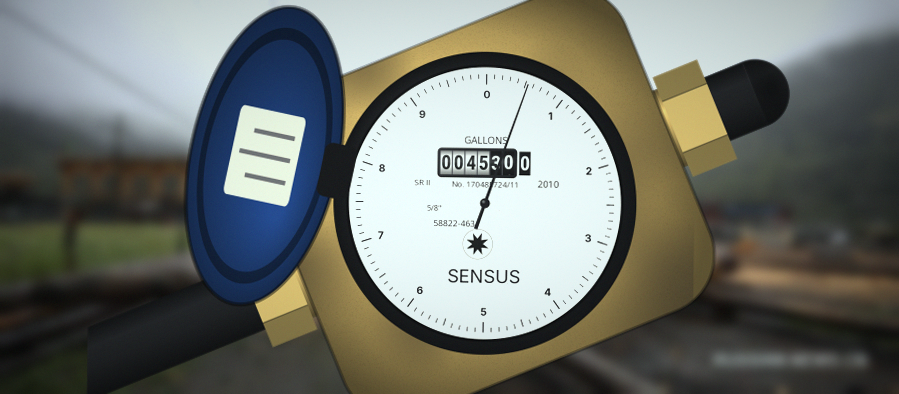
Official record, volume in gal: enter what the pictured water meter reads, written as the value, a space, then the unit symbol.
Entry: 45300.5 gal
